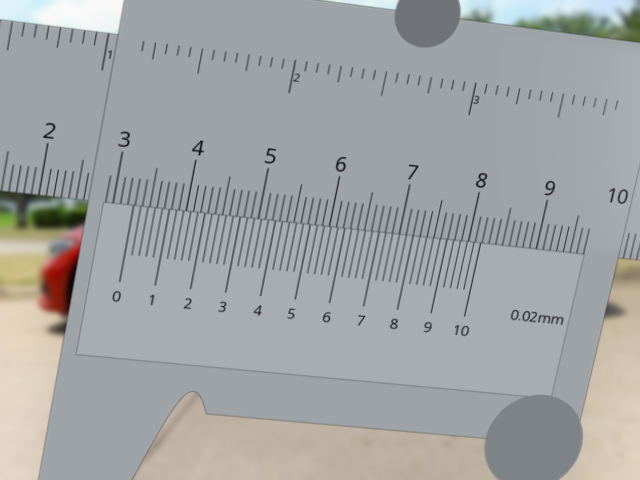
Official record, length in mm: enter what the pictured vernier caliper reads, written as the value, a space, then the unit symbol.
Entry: 32.8 mm
